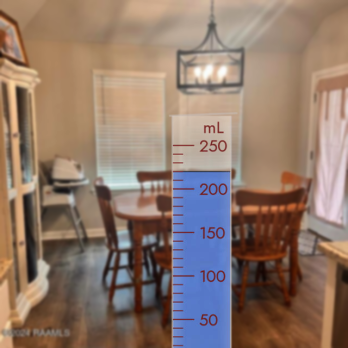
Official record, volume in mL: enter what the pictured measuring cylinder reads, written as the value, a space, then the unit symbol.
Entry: 220 mL
